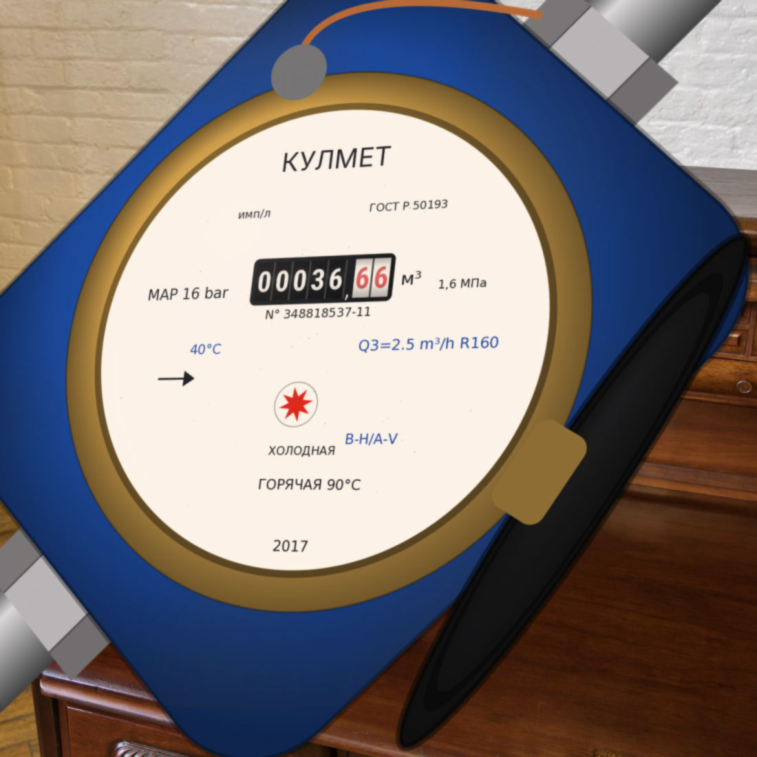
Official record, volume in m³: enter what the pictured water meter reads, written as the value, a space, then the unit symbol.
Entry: 36.66 m³
